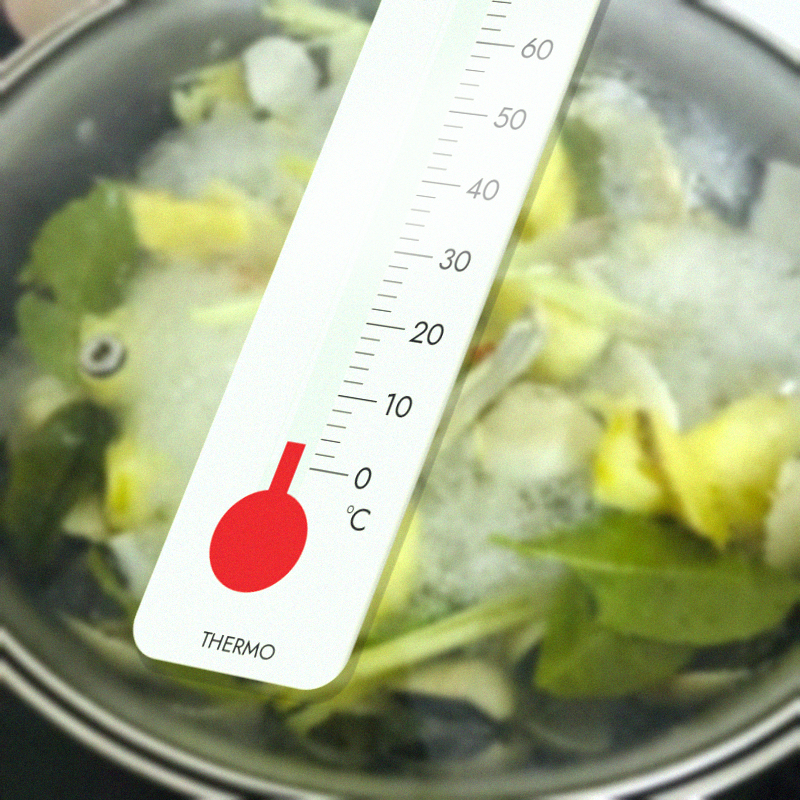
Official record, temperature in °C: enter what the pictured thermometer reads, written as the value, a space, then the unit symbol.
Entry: 3 °C
